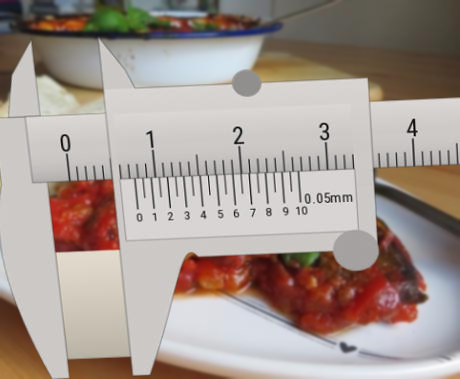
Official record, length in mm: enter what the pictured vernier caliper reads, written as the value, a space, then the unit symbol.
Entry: 7.6 mm
